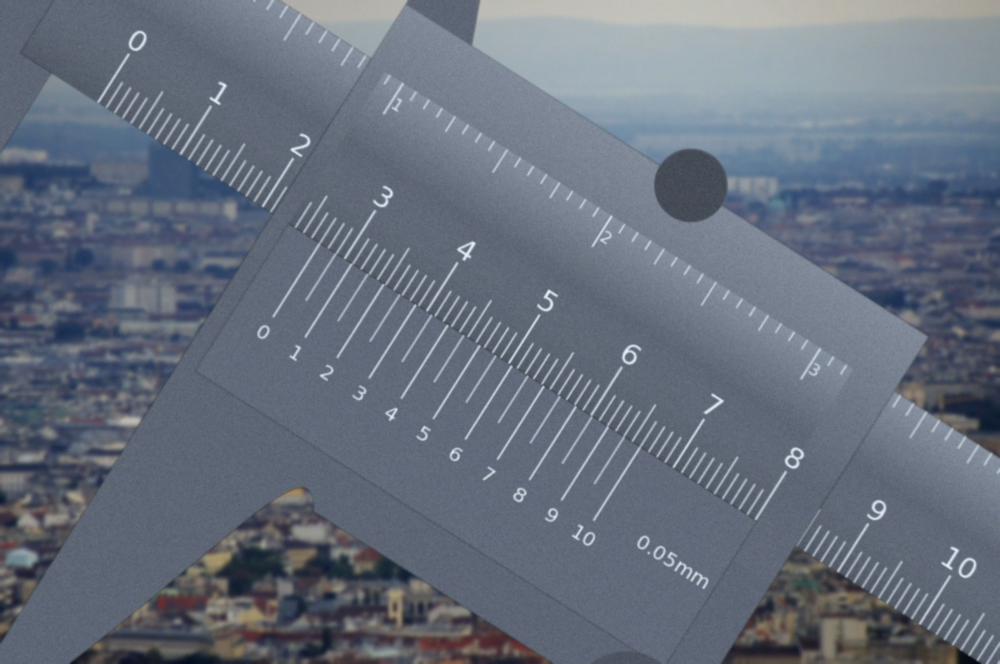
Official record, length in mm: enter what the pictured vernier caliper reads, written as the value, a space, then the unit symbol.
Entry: 27.0 mm
